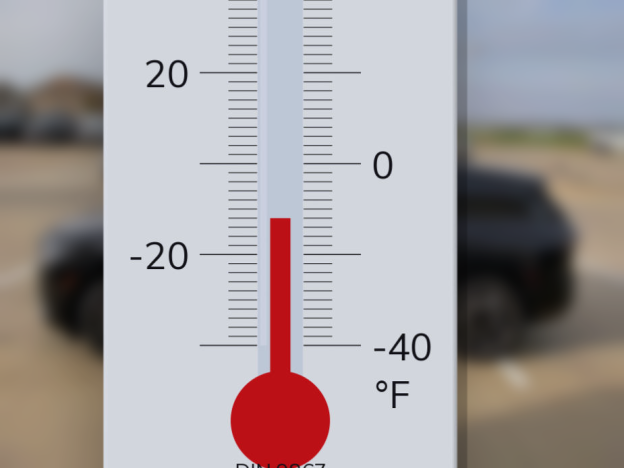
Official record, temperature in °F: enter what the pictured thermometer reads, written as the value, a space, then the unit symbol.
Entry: -12 °F
